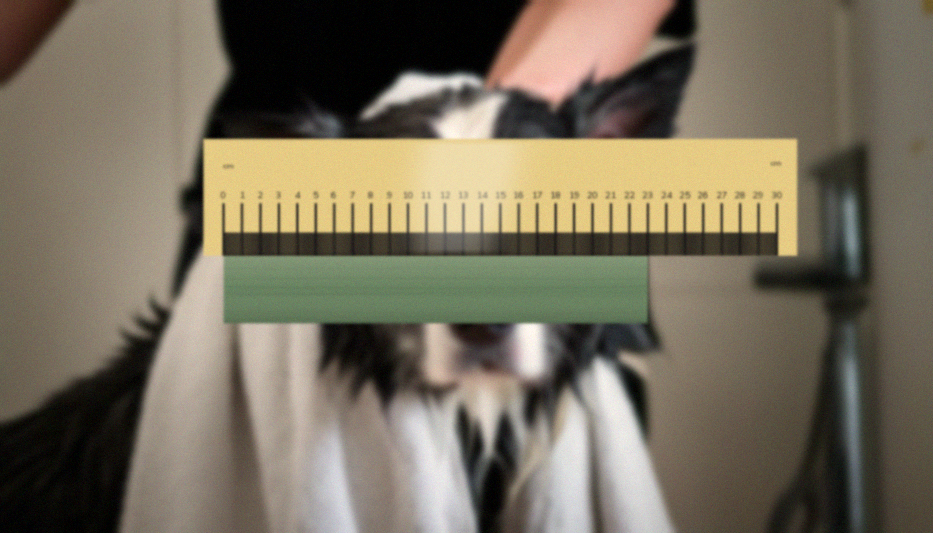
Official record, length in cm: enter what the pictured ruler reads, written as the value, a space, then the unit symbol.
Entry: 23 cm
